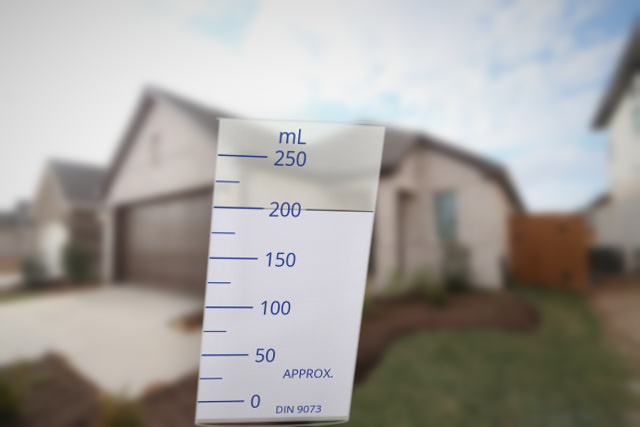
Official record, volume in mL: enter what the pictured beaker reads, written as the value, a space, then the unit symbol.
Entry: 200 mL
